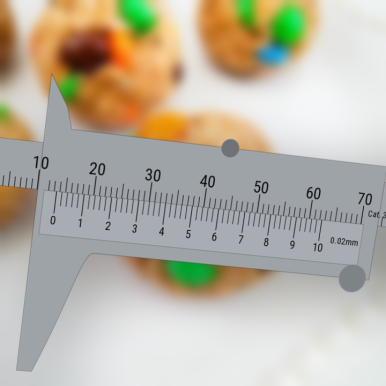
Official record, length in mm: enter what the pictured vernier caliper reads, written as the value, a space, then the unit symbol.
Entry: 13.4 mm
